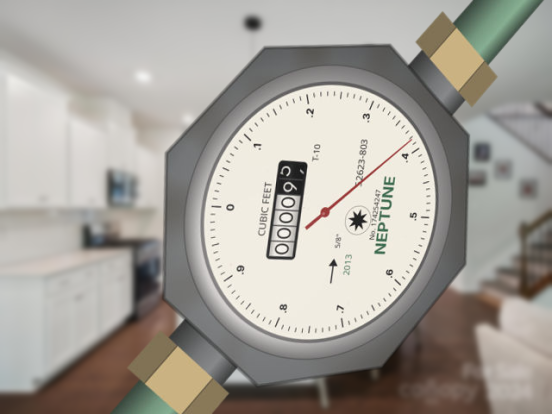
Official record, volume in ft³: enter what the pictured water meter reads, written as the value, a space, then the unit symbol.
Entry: 95.38 ft³
